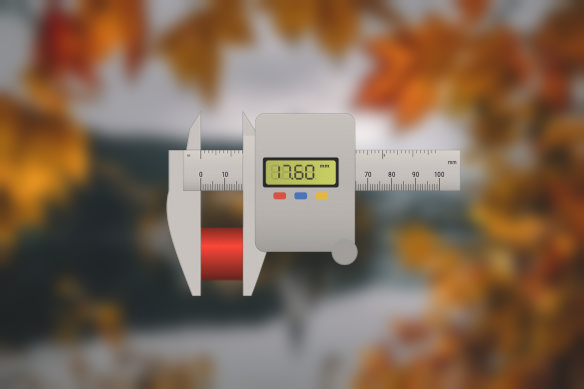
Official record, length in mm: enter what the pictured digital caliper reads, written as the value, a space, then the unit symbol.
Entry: 17.60 mm
